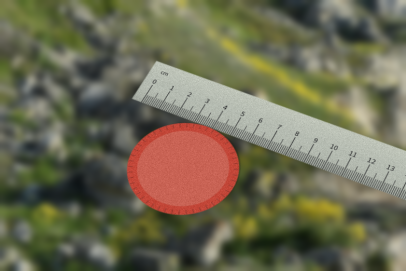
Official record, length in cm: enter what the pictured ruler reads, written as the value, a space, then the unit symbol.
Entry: 5.5 cm
